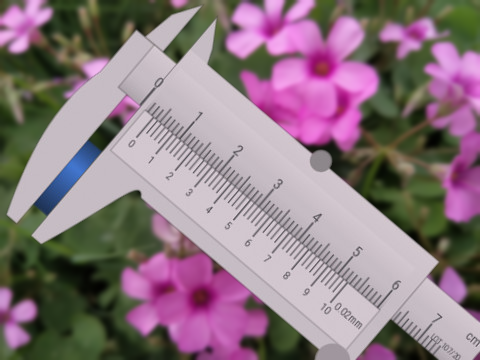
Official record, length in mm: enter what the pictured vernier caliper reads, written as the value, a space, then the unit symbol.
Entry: 3.5 mm
